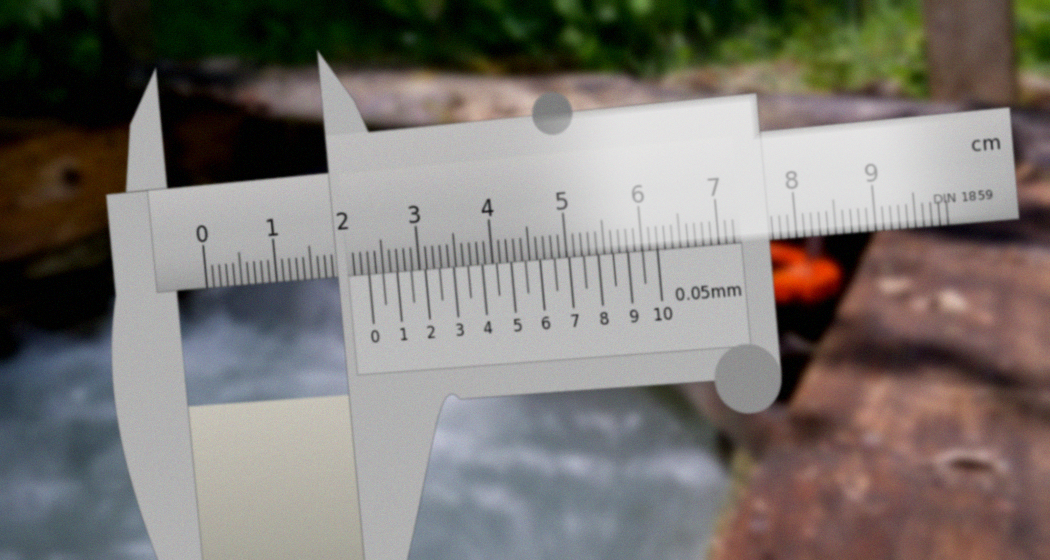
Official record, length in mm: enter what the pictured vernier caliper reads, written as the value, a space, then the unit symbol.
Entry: 23.0 mm
